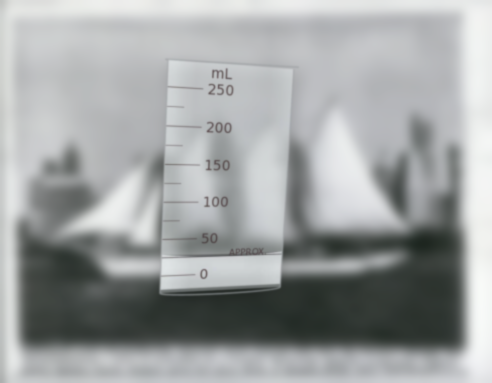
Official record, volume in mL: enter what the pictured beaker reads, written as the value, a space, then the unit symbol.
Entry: 25 mL
